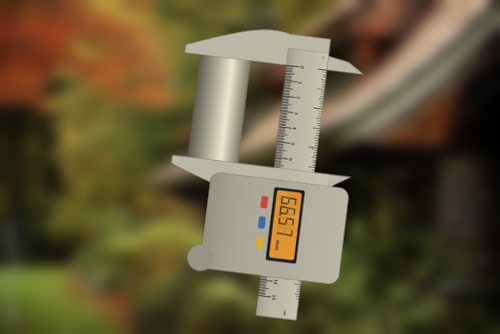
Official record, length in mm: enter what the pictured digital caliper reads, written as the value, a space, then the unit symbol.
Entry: 66.57 mm
